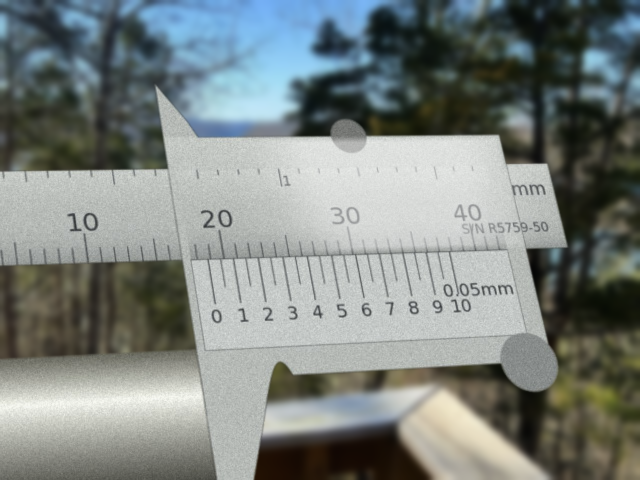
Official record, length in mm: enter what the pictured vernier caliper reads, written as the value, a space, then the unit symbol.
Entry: 18.8 mm
